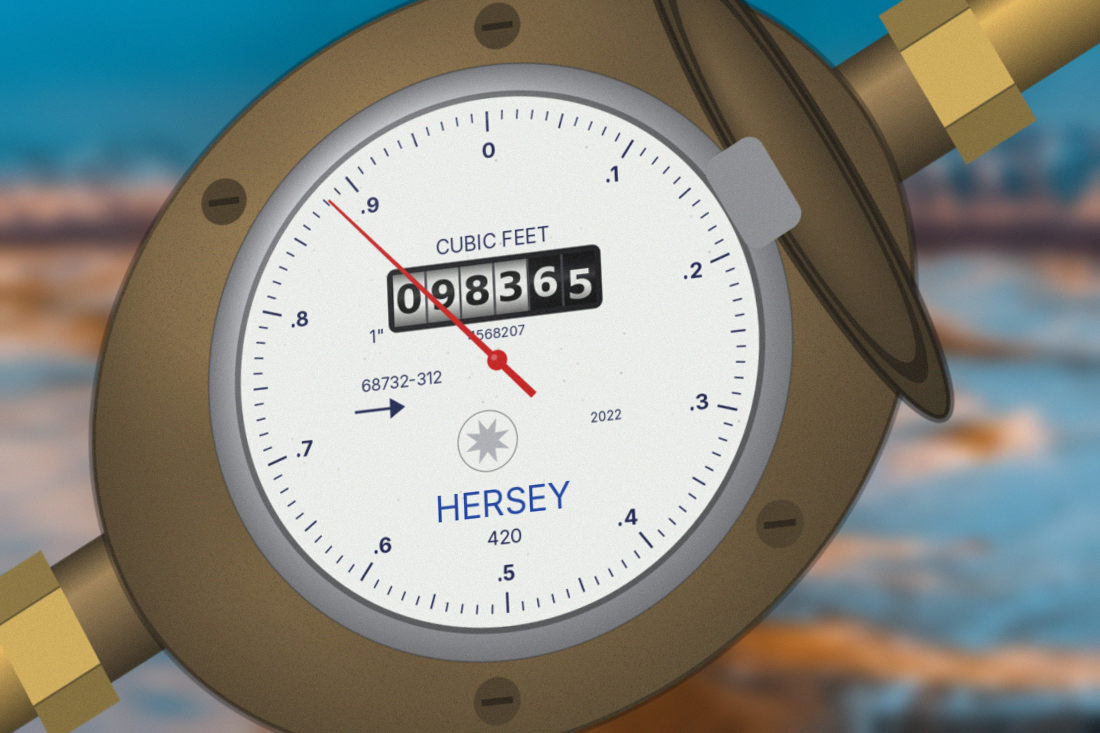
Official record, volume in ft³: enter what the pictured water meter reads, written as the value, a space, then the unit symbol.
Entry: 98364.88 ft³
